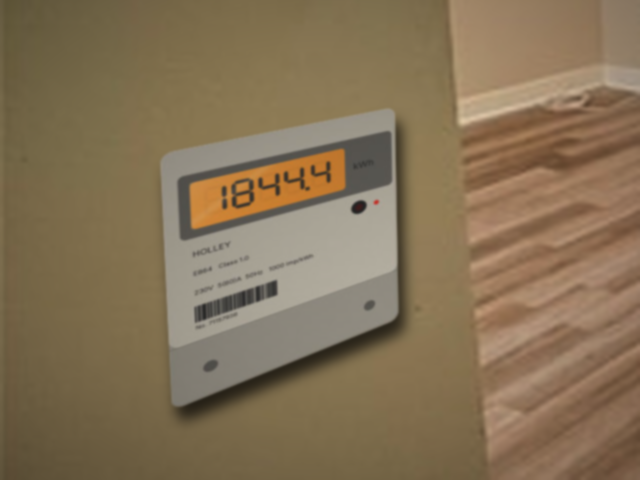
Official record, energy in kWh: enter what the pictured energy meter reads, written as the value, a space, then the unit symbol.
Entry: 1844.4 kWh
